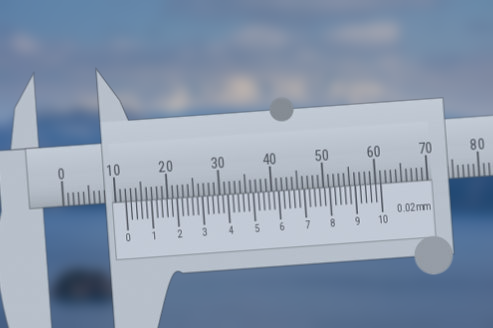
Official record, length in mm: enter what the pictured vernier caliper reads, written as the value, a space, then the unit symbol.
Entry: 12.0 mm
